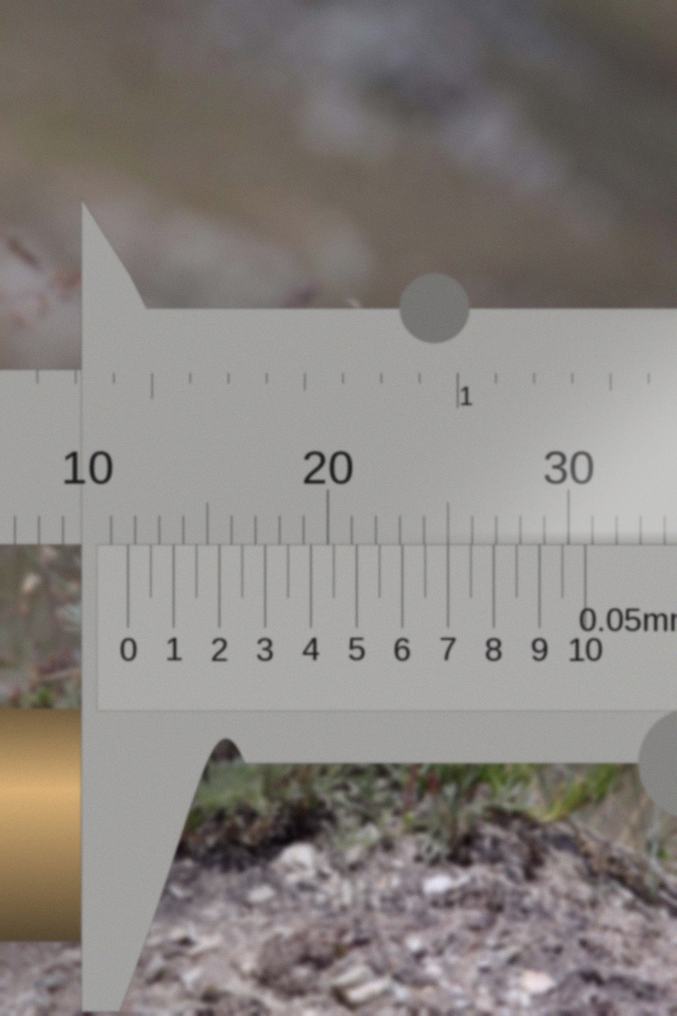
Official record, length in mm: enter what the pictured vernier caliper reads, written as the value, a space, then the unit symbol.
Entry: 11.7 mm
